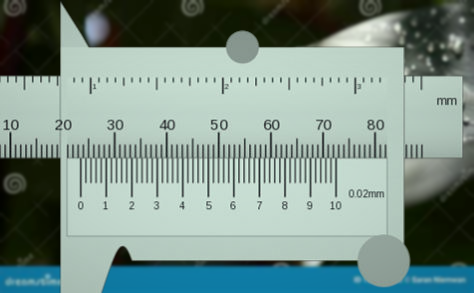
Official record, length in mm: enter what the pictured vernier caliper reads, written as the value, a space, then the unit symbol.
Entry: 23.5 mm
